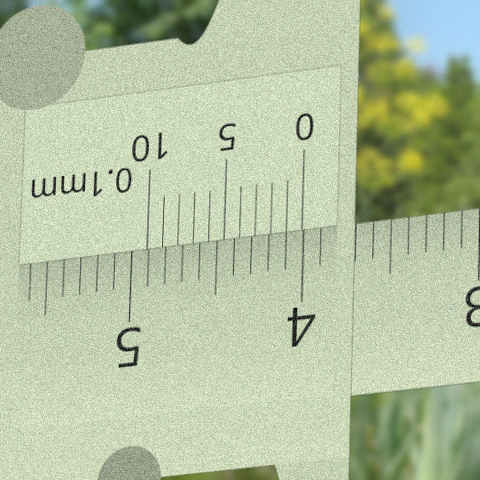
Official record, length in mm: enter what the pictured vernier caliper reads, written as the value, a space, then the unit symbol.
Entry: 40.1 mm
